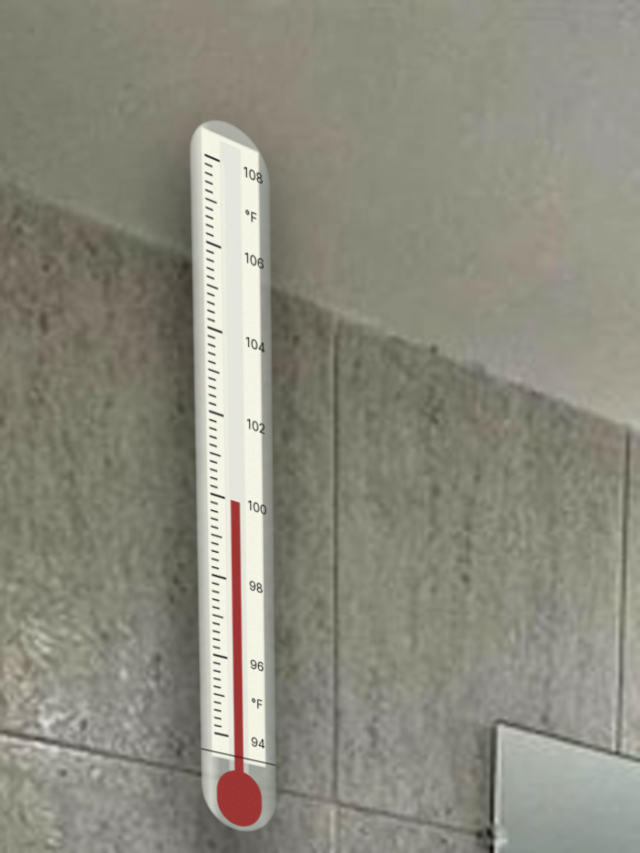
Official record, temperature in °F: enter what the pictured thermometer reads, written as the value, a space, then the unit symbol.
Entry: 100 °F
